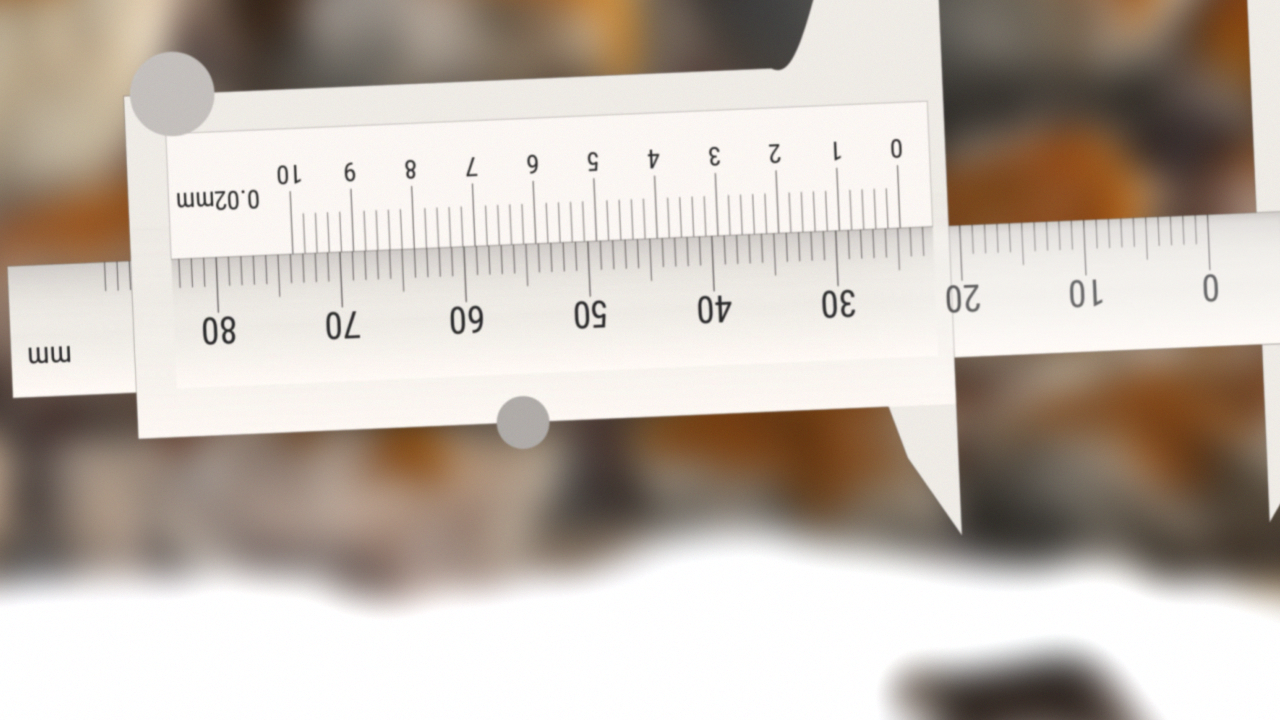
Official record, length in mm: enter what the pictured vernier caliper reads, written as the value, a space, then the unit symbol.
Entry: 24.8 mm
